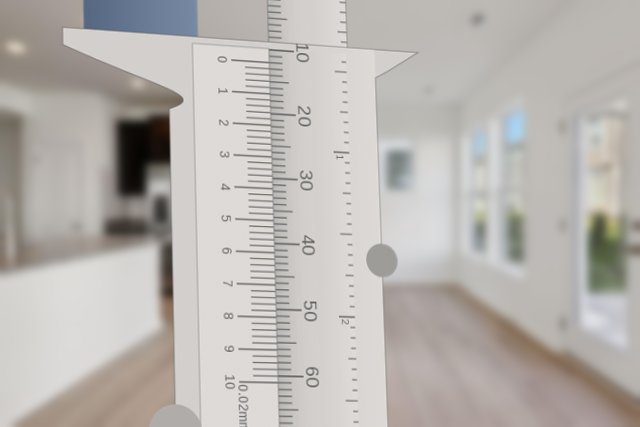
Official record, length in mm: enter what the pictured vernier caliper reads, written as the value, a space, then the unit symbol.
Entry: 12.0 mm
